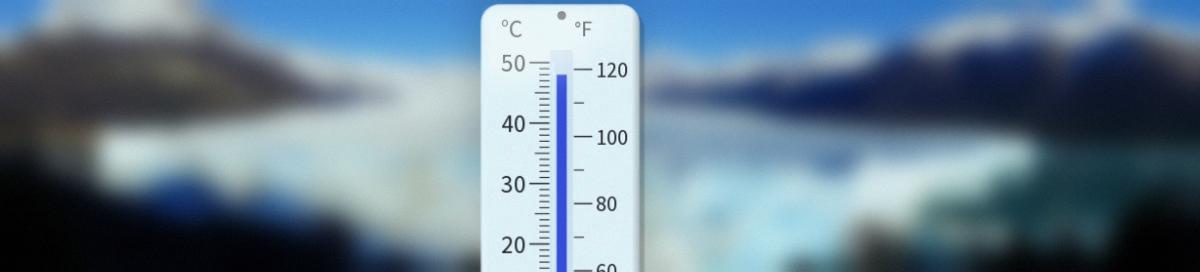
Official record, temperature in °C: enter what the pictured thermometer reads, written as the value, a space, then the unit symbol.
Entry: 48 °C
